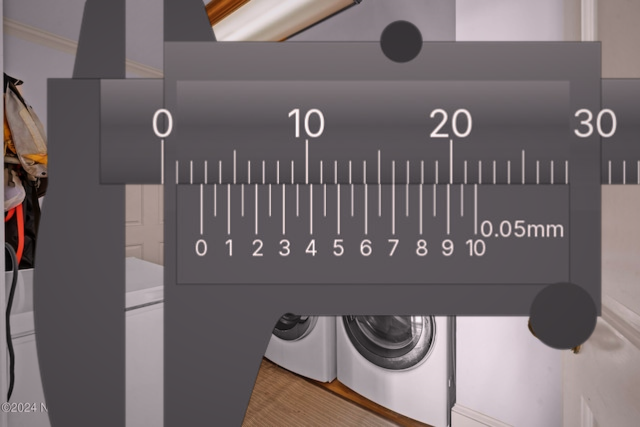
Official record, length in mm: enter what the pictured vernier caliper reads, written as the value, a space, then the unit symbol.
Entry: 2.7 mm
